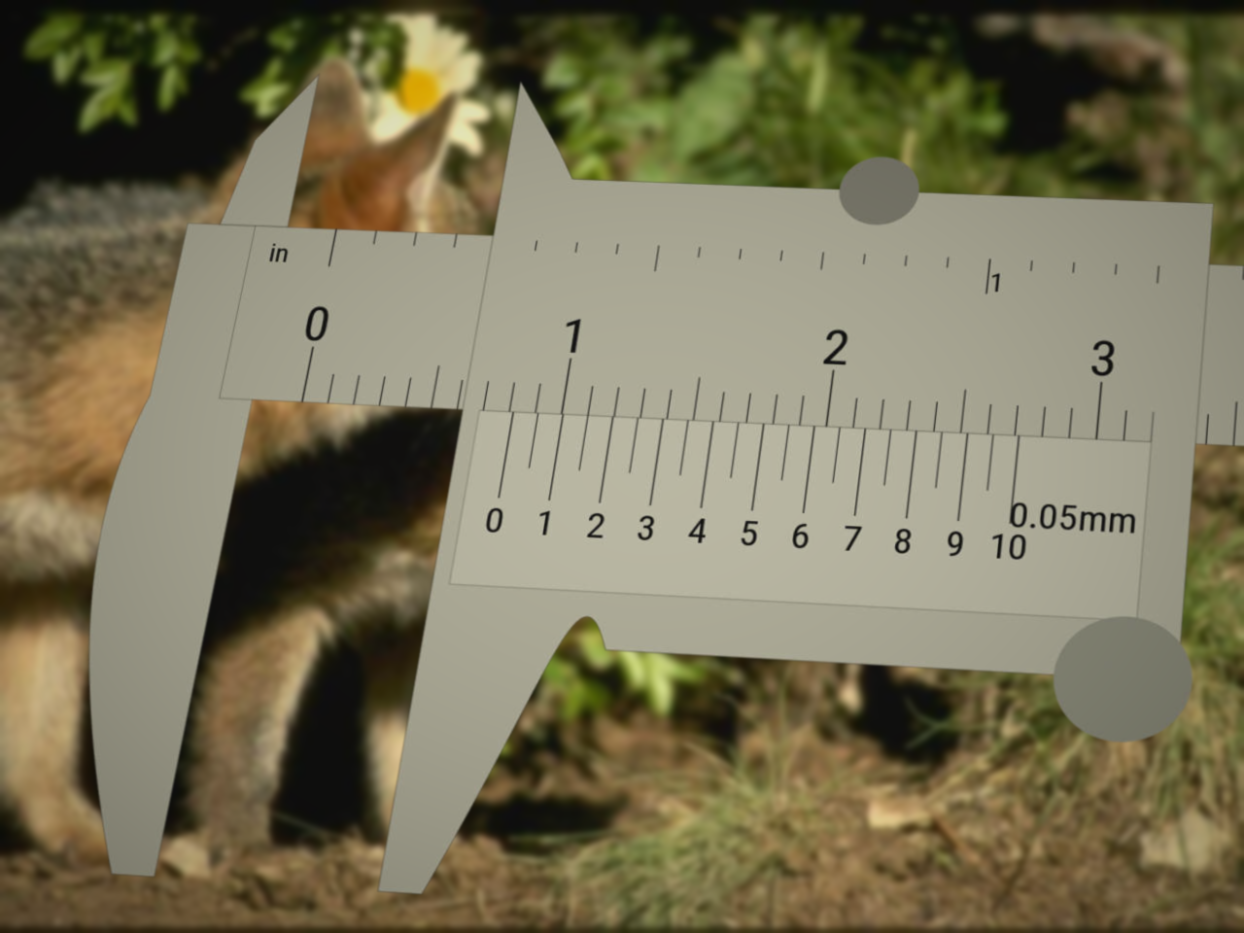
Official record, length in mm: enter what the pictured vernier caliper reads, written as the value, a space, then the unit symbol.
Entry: 8.15 mm
